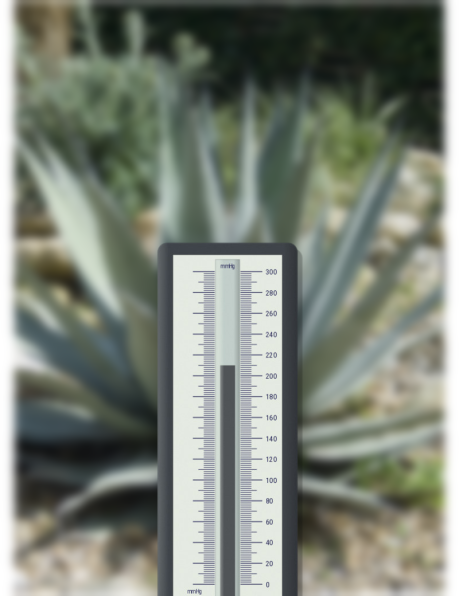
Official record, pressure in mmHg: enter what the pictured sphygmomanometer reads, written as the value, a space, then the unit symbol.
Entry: 210 mmHg
